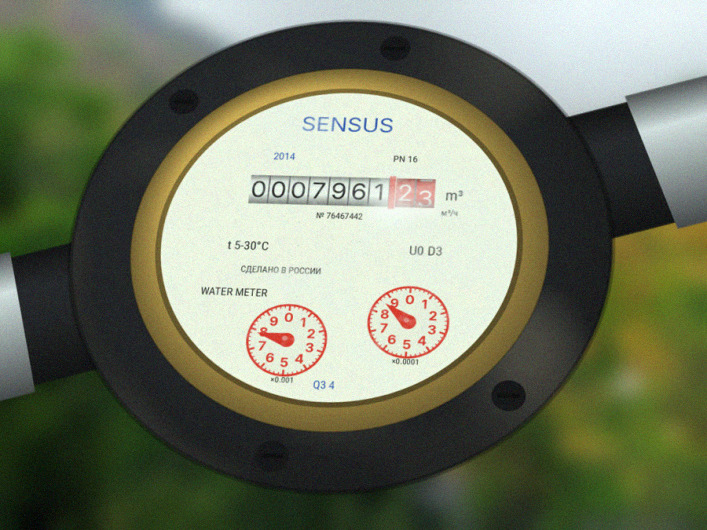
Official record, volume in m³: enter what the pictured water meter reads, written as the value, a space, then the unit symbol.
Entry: 7961.2278 m³
